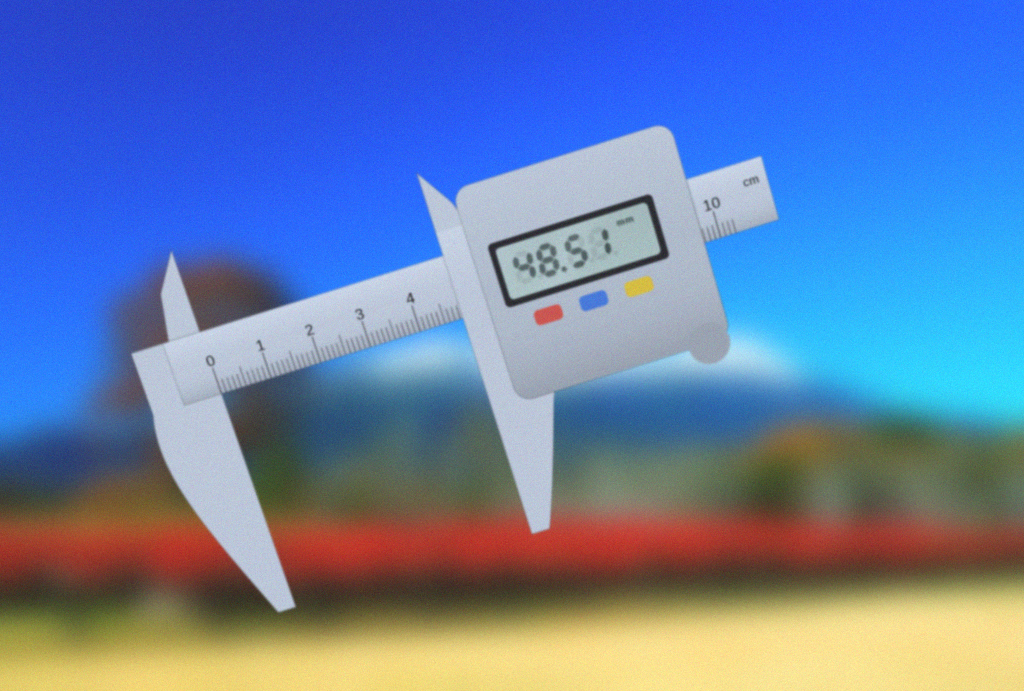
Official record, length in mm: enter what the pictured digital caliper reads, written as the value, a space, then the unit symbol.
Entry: 48.51 mm
